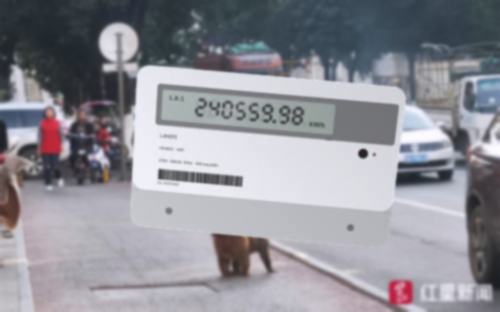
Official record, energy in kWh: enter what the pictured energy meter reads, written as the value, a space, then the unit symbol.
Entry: 240559.98 kWh
